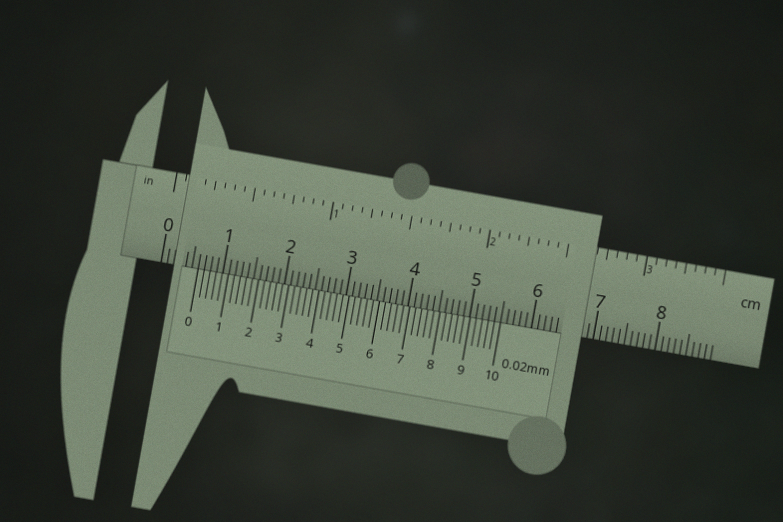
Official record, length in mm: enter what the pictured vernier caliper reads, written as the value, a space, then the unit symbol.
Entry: 6.0 mm
